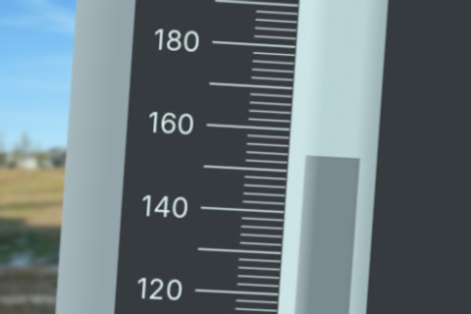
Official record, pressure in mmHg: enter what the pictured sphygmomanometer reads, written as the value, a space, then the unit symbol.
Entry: 154 mmHg
